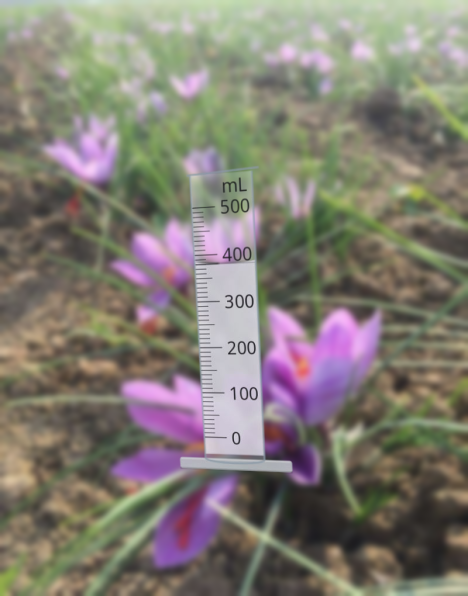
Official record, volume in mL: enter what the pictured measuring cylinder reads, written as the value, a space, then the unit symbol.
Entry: 380 mL
